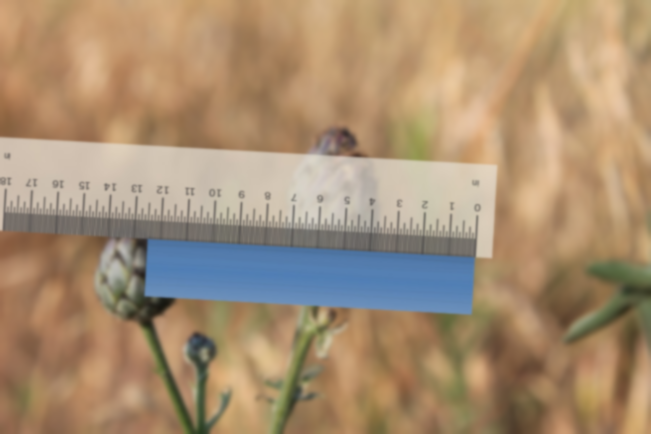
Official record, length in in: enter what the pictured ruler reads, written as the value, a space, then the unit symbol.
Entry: 12.5 in
